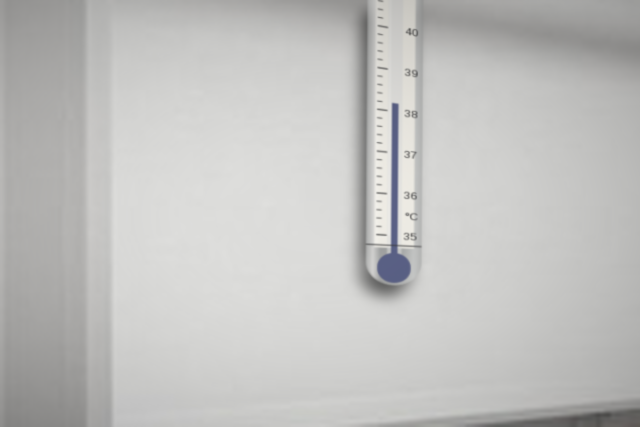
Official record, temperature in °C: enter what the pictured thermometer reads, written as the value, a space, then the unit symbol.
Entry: 38.2 °C
